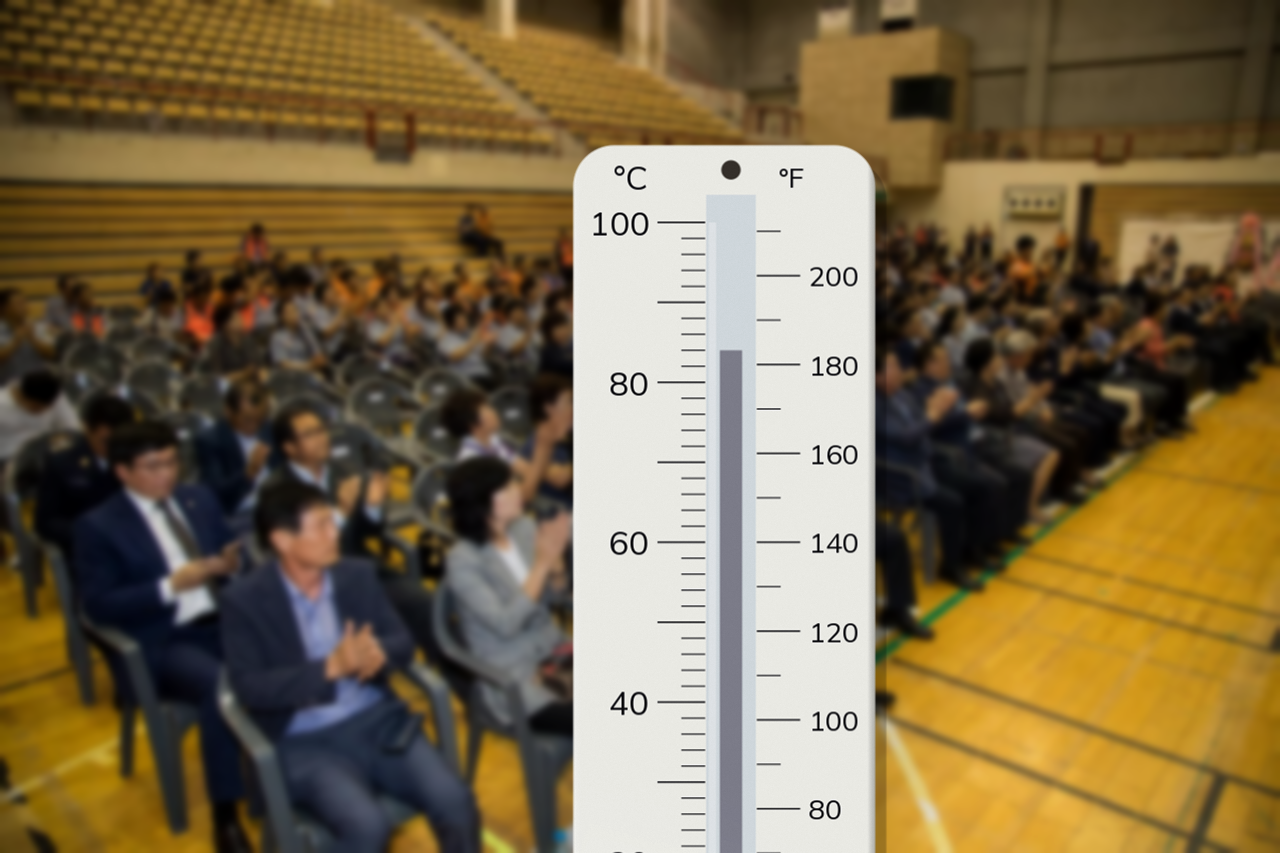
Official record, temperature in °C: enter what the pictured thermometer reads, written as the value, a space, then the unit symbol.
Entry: 84 °C
